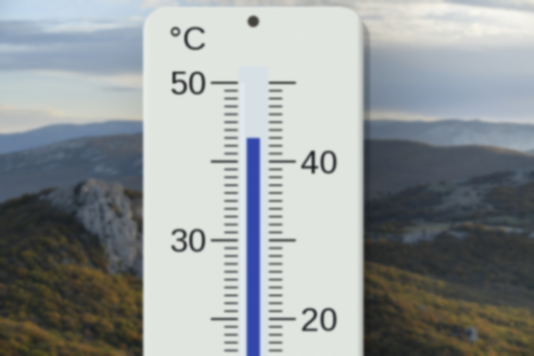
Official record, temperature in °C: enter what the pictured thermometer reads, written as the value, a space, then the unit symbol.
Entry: 43 °C
